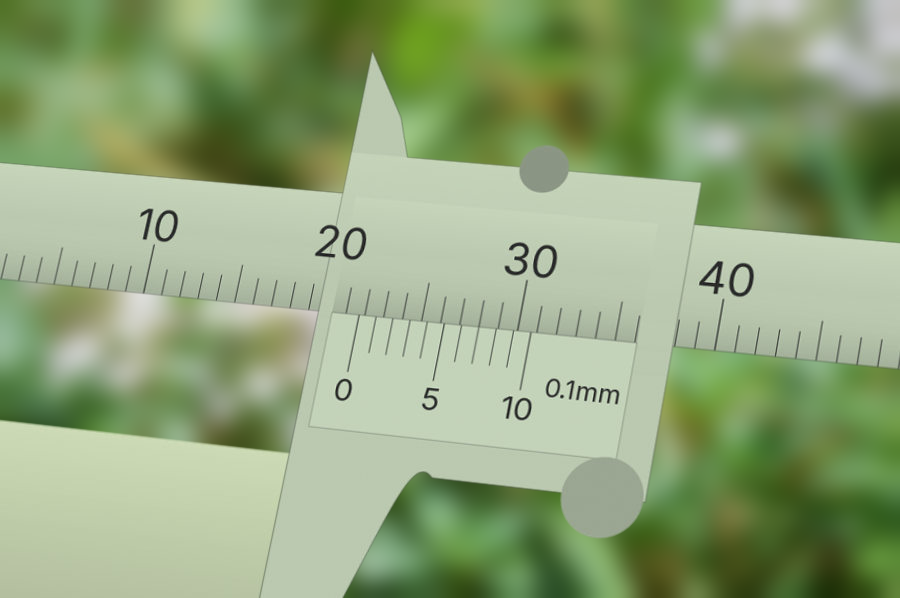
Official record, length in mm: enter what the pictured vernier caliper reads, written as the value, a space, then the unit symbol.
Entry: 21.7 mm
